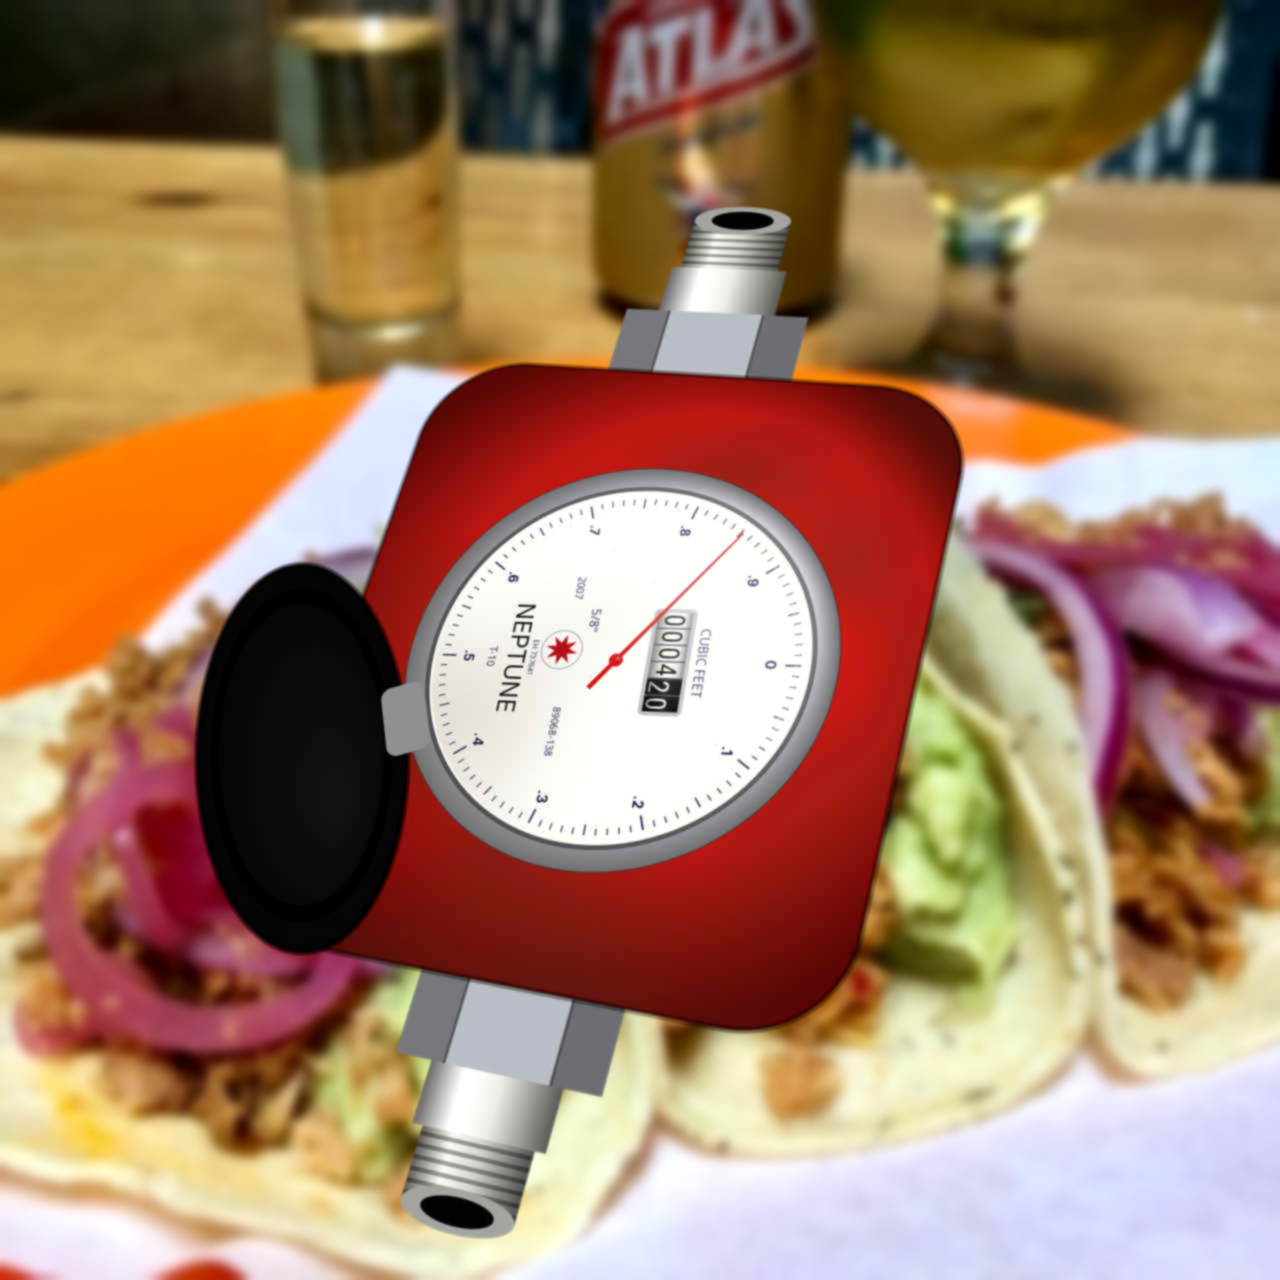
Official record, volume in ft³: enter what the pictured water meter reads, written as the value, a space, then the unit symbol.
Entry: 419.85 ft³
